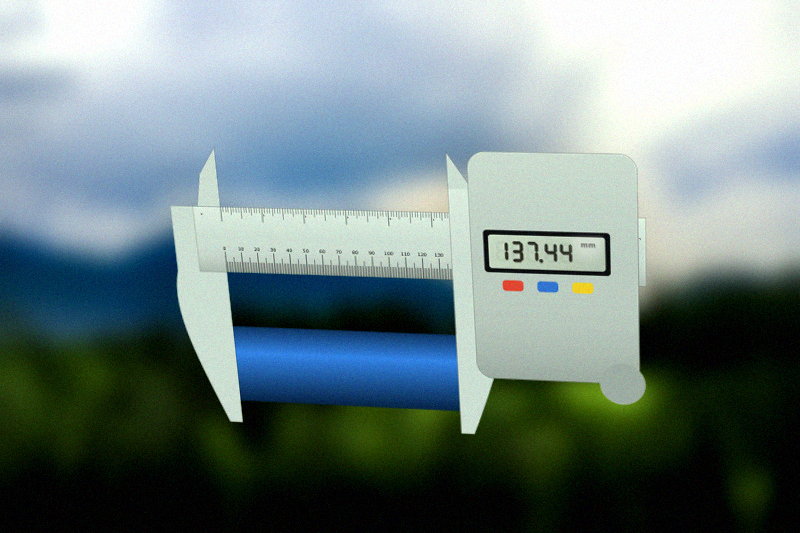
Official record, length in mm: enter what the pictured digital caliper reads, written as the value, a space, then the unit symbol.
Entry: 137.44 mm
